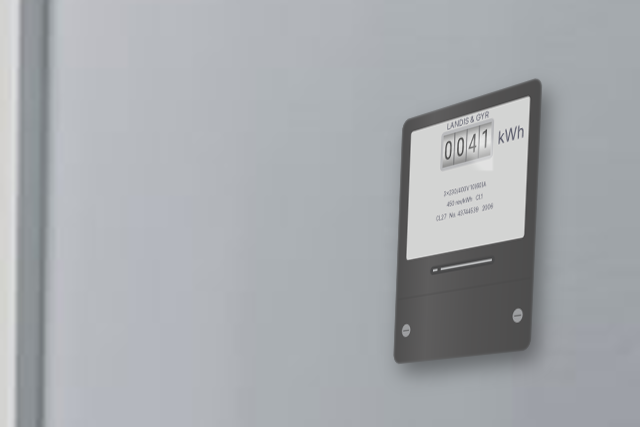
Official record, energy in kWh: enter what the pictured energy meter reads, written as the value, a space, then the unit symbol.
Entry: 41 kWh
